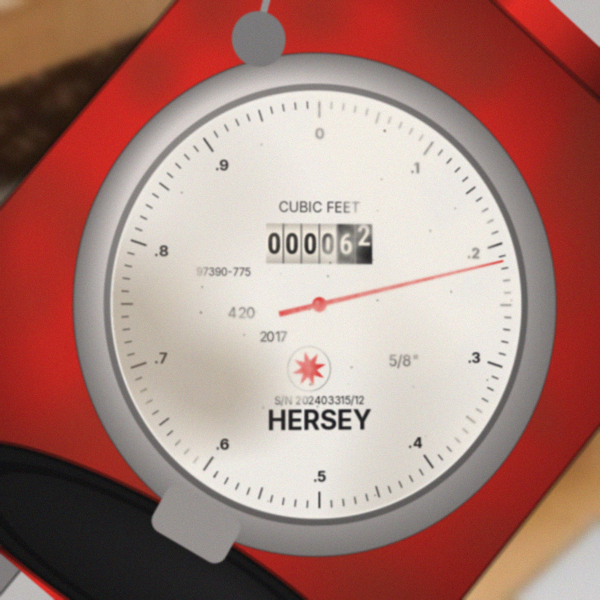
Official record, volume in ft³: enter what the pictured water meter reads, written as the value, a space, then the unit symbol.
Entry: 62.21 ft³
